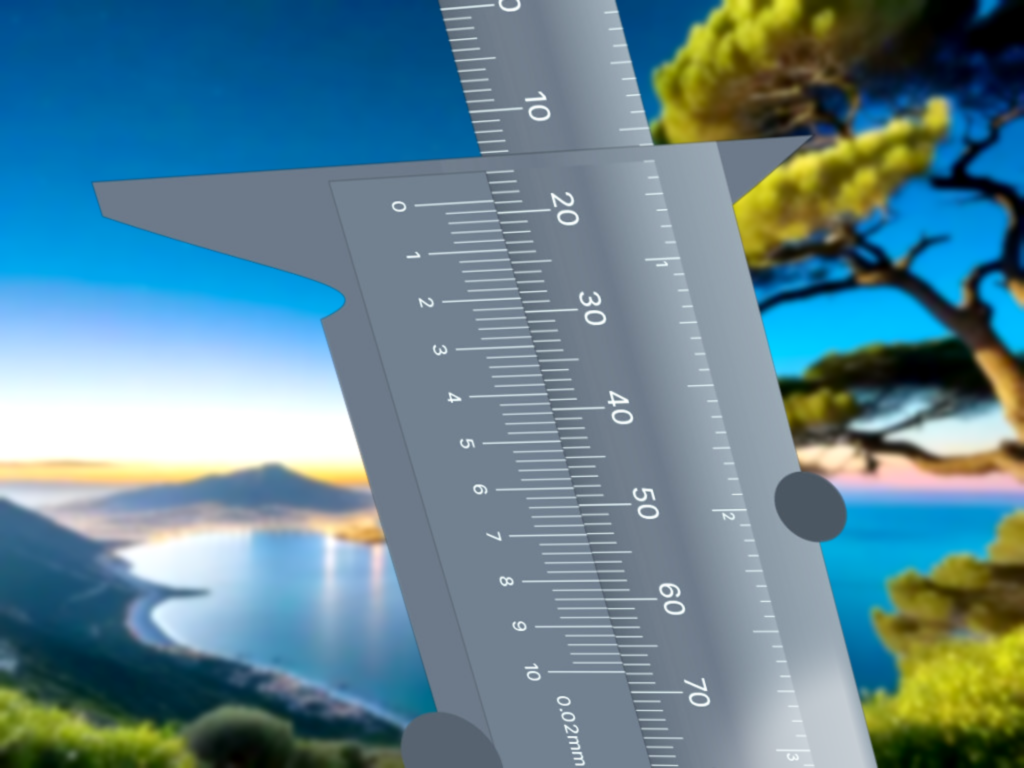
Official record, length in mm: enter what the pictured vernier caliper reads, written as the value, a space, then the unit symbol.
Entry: 18.8 mm
